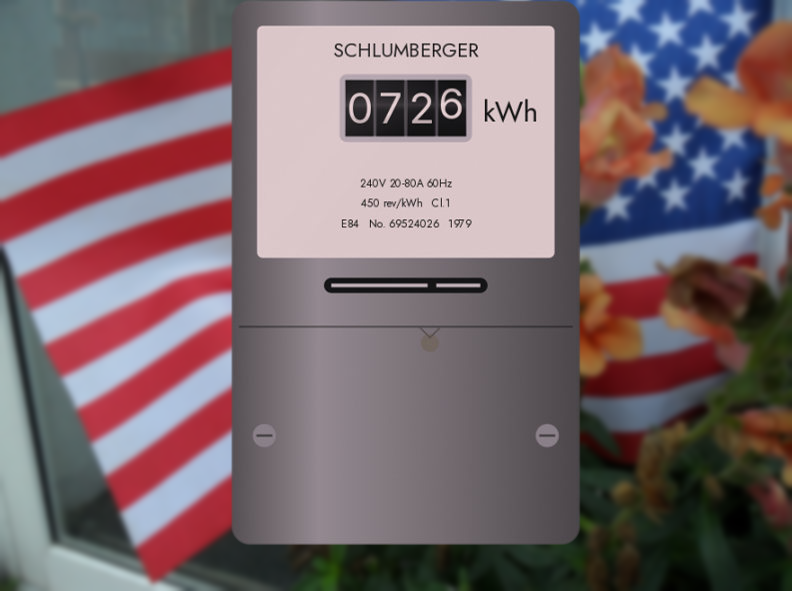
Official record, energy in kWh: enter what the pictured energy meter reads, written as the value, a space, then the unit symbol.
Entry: 726 kWh
